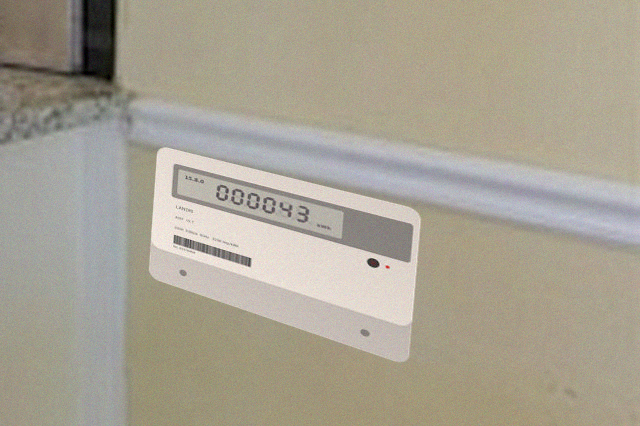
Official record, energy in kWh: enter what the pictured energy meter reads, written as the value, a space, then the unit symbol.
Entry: 43 kWh
